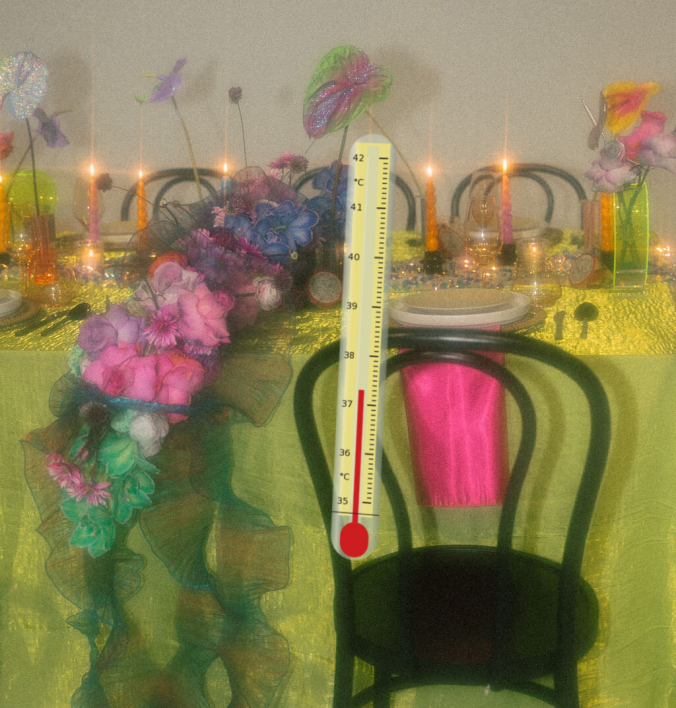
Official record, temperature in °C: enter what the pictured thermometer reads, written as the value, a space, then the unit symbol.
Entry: 37.3 °C
